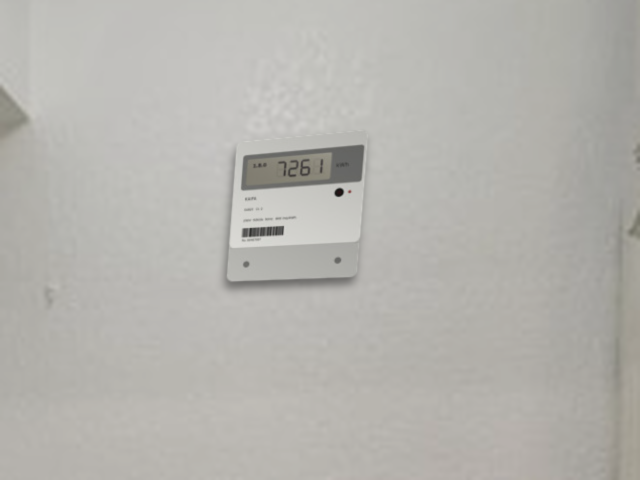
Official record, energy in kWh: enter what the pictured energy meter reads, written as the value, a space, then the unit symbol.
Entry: 7261 kWh
